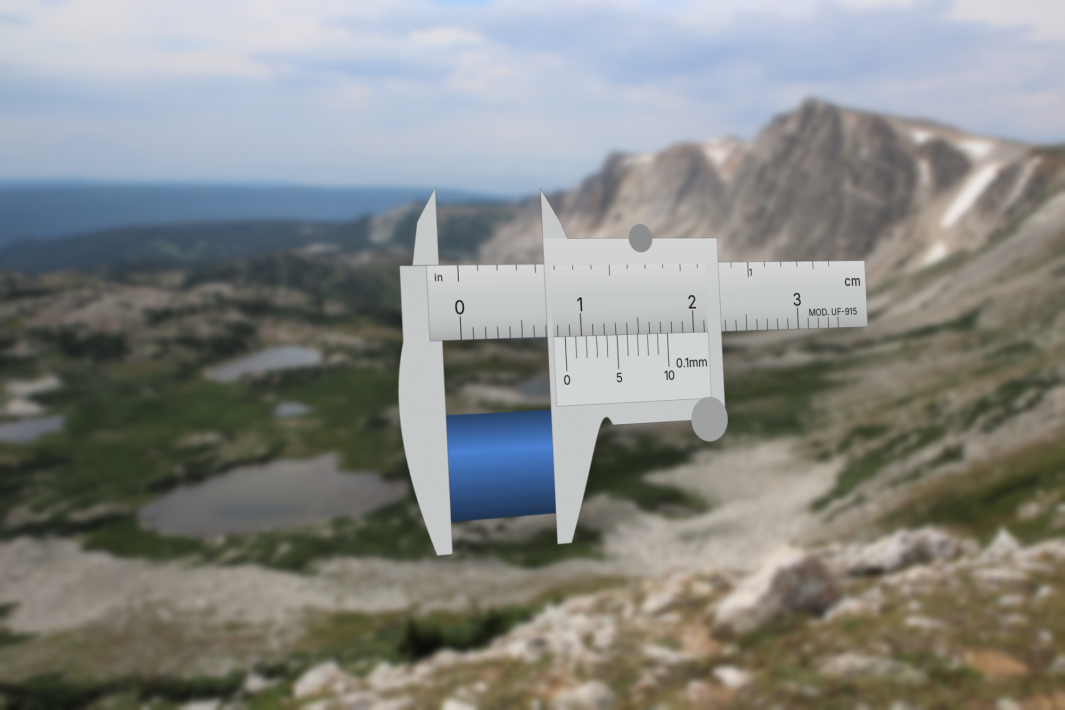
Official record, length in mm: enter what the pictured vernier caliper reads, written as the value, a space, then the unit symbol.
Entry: 8.6 mm
